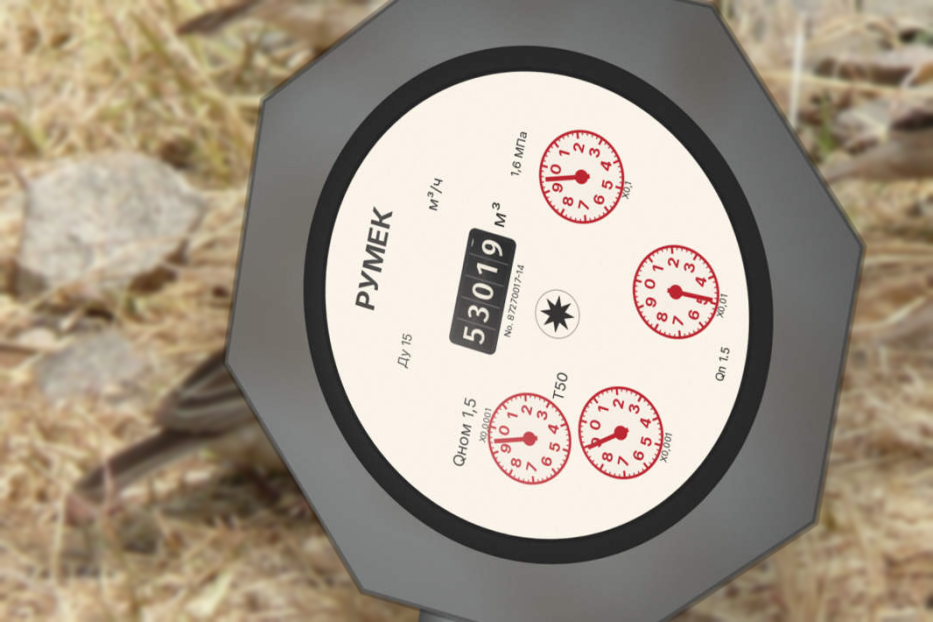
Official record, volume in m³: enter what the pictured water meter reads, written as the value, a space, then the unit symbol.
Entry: 53018.9489 m³
